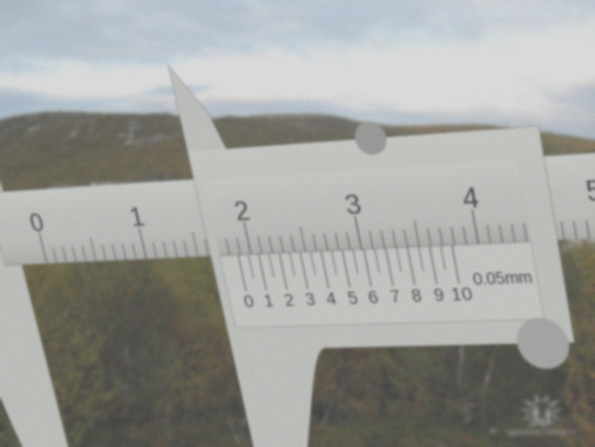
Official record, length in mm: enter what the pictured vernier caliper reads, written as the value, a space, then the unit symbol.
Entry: 18.8 mm
